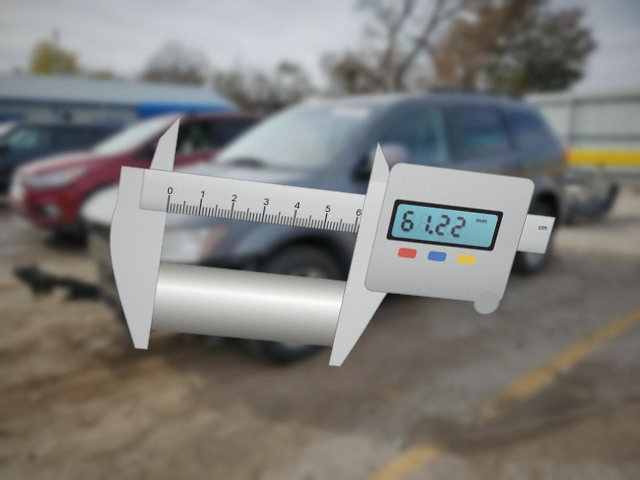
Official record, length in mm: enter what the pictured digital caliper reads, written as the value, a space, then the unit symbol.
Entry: 61.22 mm
